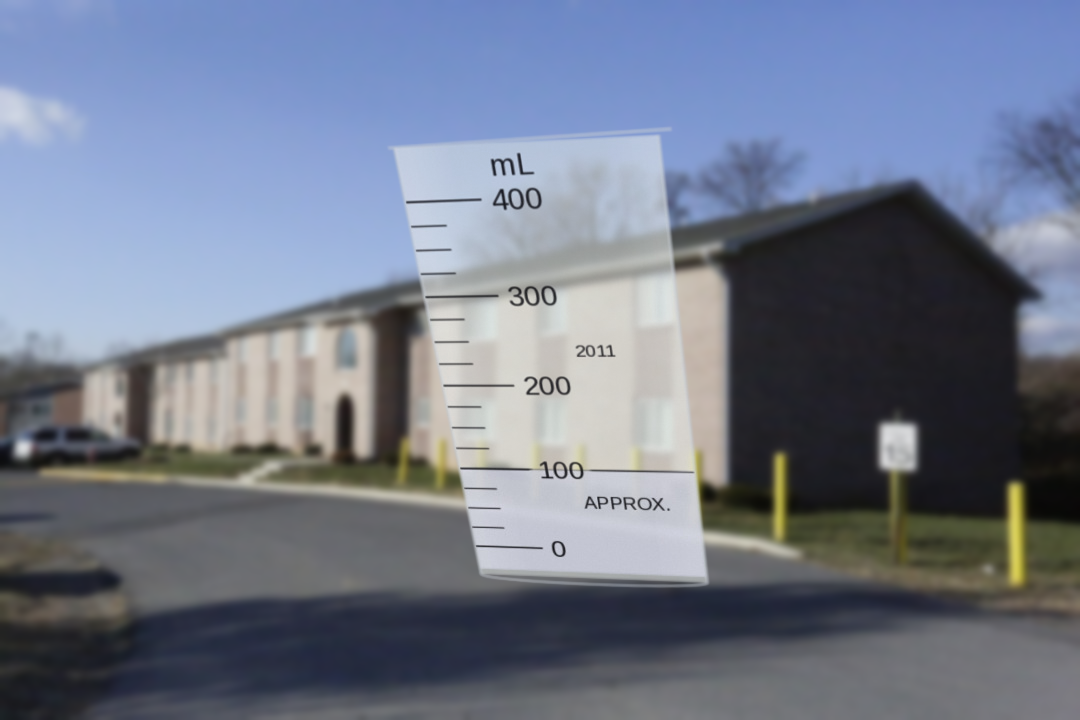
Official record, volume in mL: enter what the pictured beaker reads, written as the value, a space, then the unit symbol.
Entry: 100 mL
